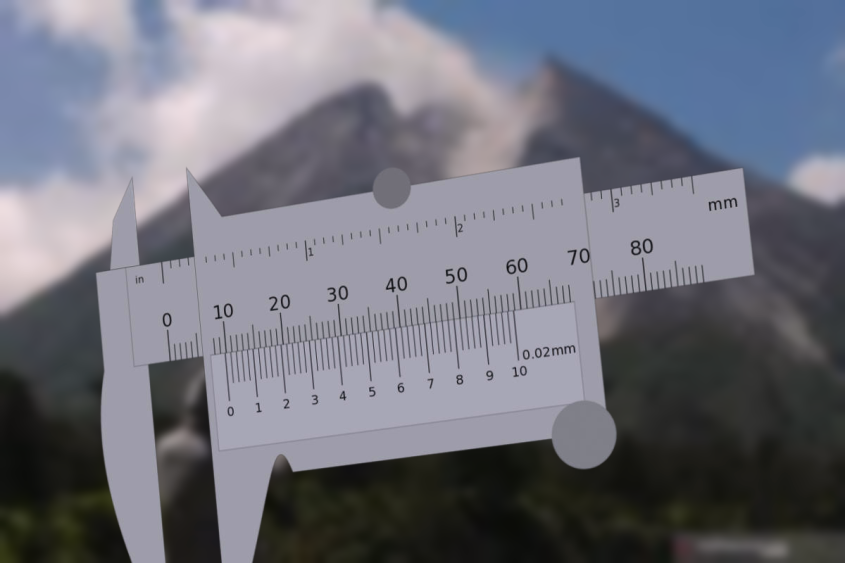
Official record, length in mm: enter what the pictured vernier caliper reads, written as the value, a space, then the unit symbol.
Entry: 9.8 mm
